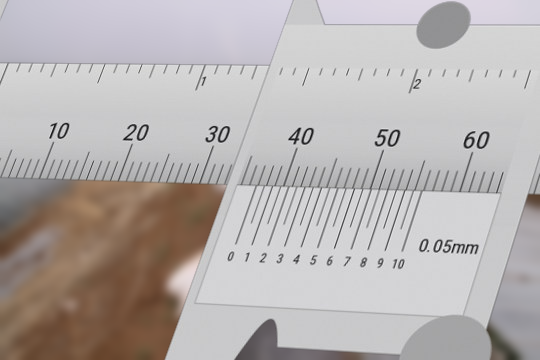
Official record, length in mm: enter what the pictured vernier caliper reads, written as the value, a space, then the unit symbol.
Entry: 36.8 mm
